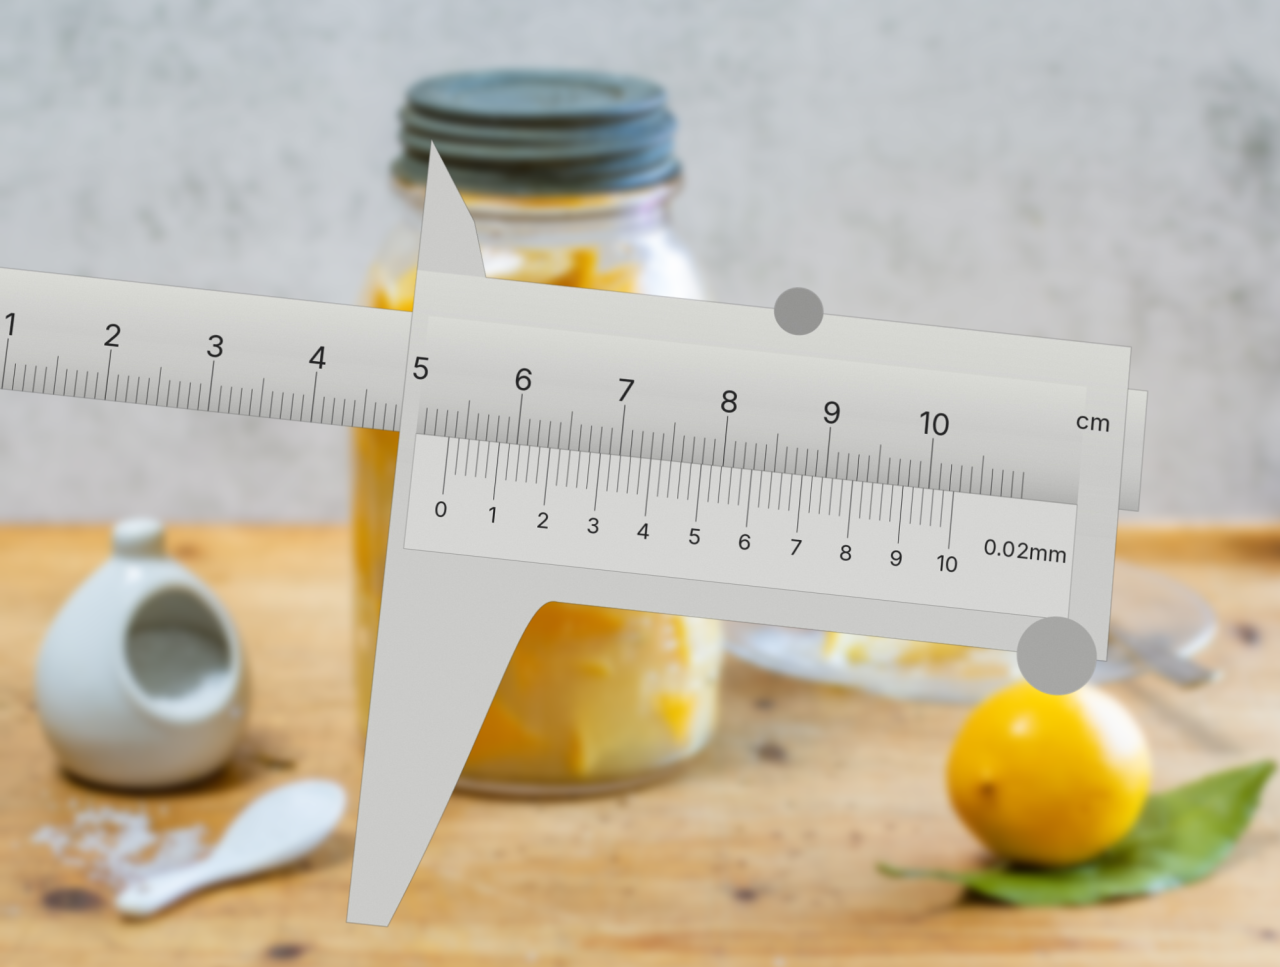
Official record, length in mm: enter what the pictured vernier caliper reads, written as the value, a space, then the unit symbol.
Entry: 53.4 mm
